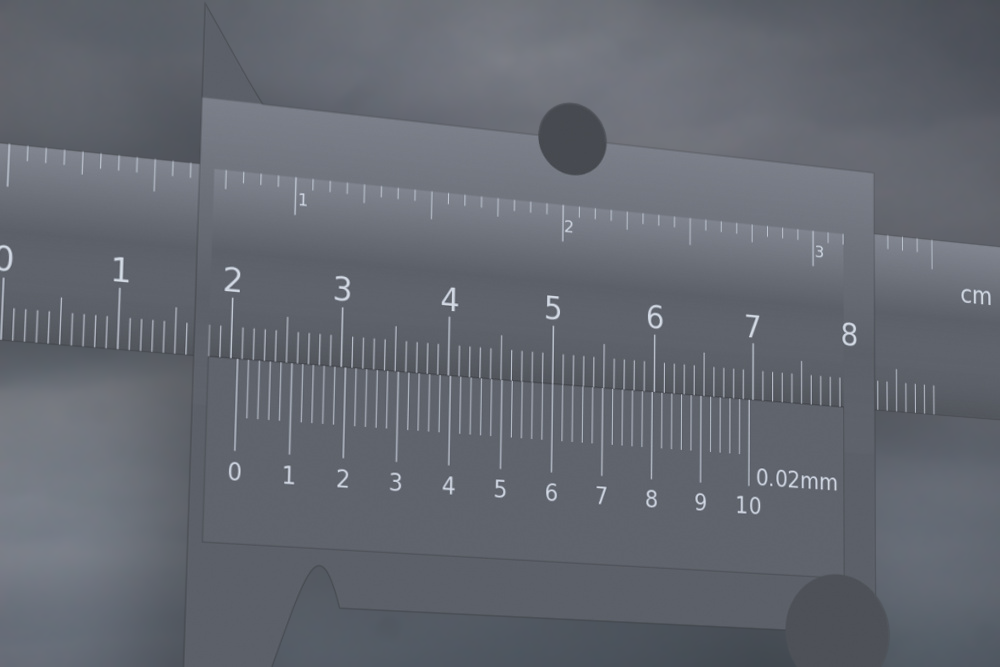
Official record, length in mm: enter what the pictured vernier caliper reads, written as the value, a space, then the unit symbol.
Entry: 20.6 mm
